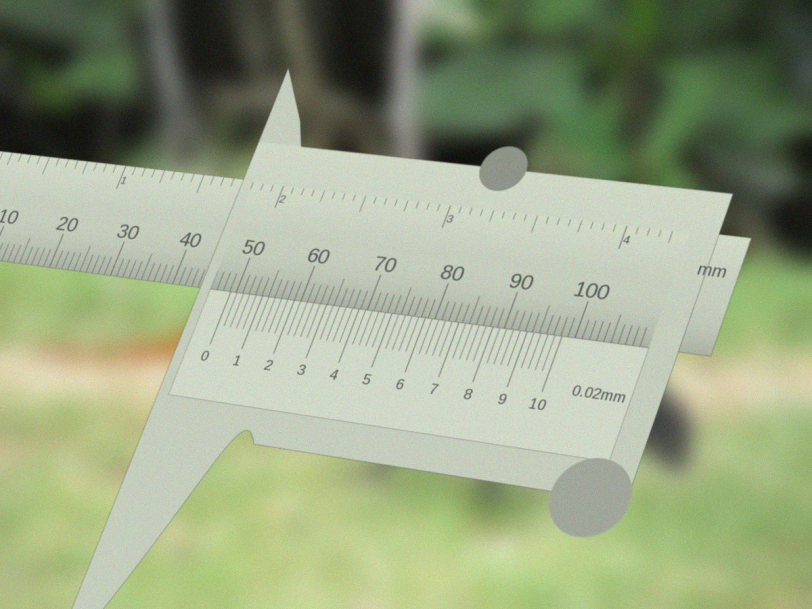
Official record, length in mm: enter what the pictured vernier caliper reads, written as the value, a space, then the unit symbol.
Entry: 49.2 mm
